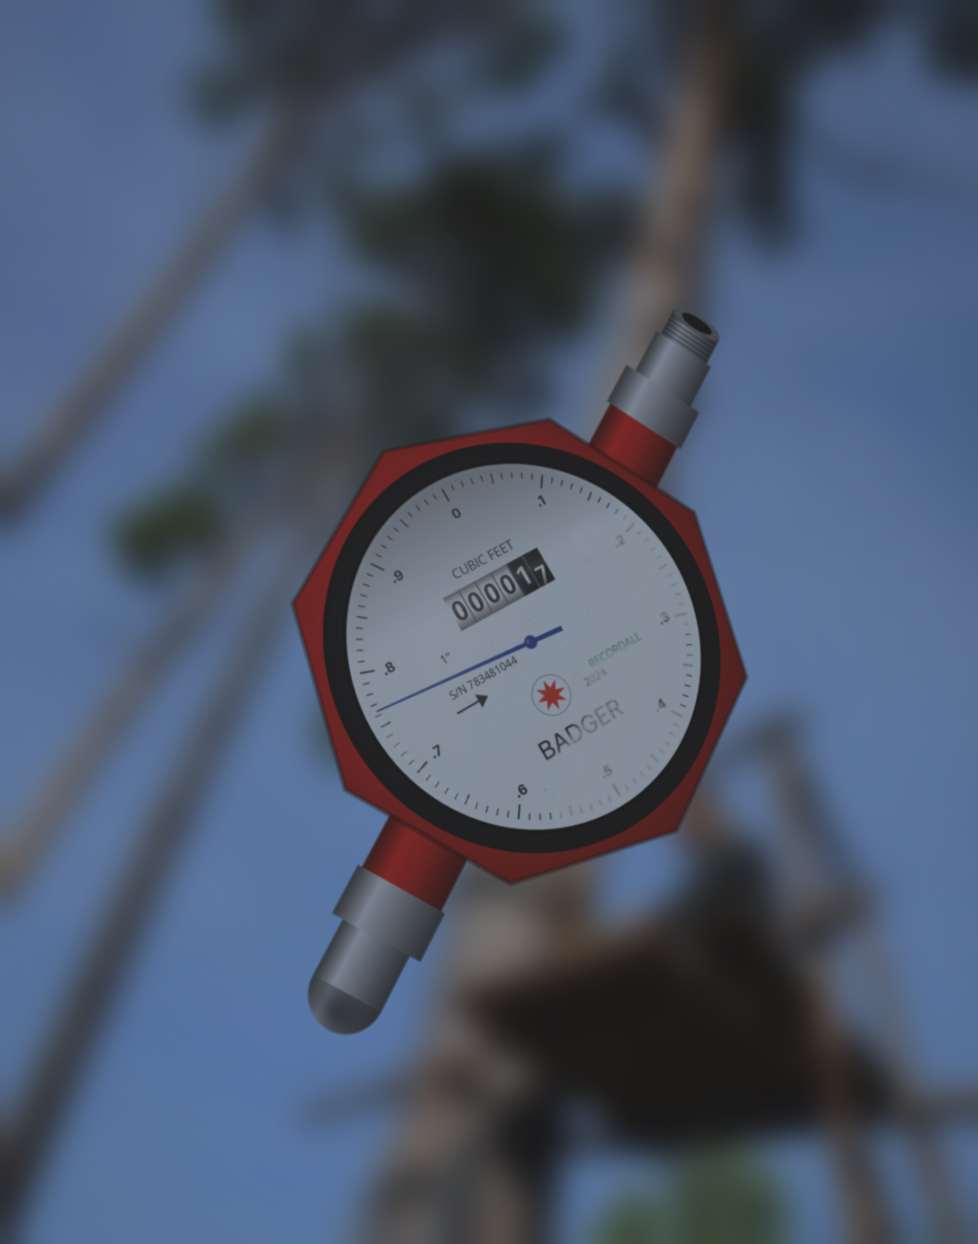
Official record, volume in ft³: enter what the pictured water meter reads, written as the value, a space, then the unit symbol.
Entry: 16.76 ft³
